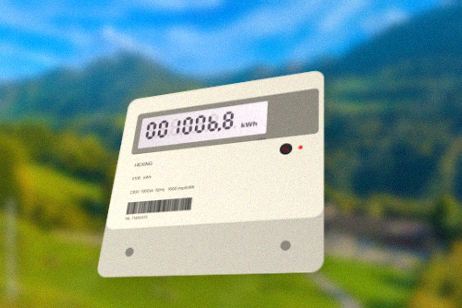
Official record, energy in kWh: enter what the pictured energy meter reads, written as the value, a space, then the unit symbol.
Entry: 1006.8 kWh
